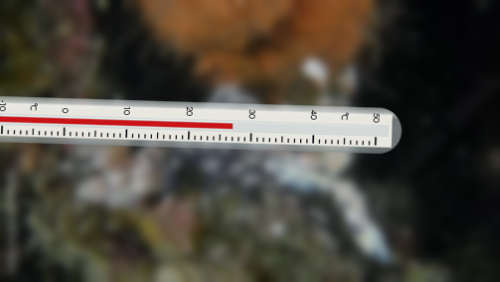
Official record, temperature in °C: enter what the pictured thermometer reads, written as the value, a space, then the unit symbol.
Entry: 27 °C
